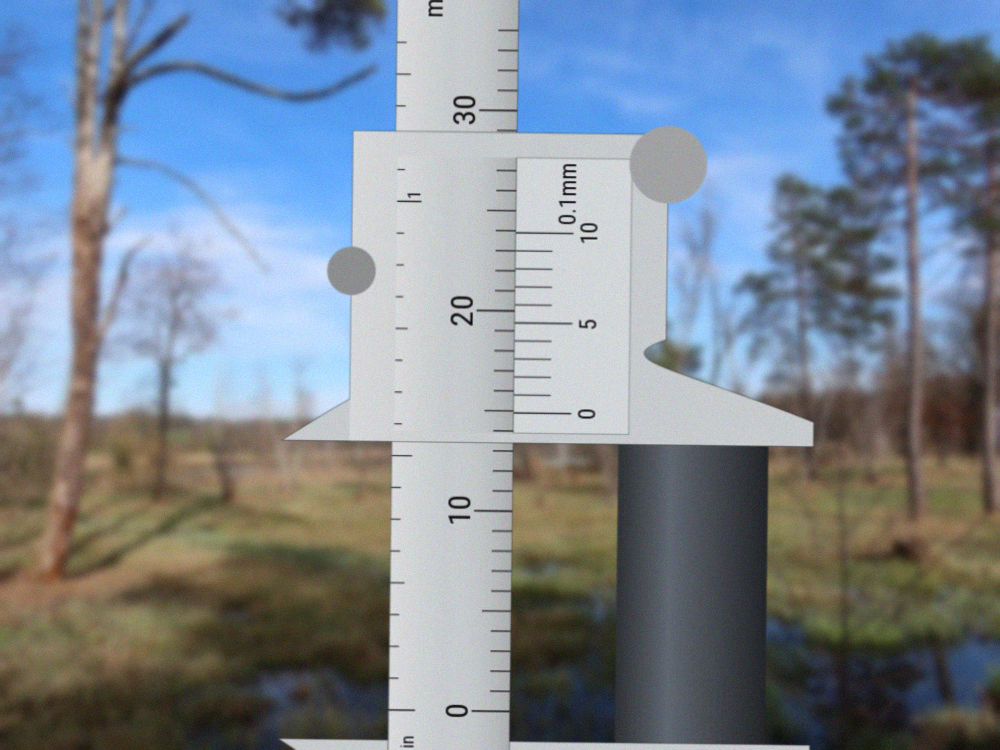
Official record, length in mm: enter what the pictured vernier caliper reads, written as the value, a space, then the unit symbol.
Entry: 14.9 mm
